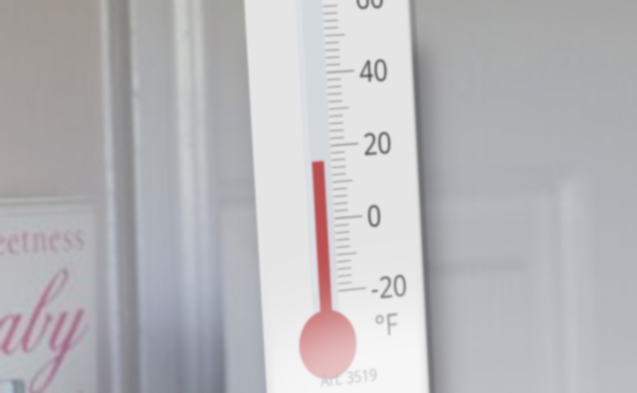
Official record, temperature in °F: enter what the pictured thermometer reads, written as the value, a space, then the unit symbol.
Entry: 16 °F
